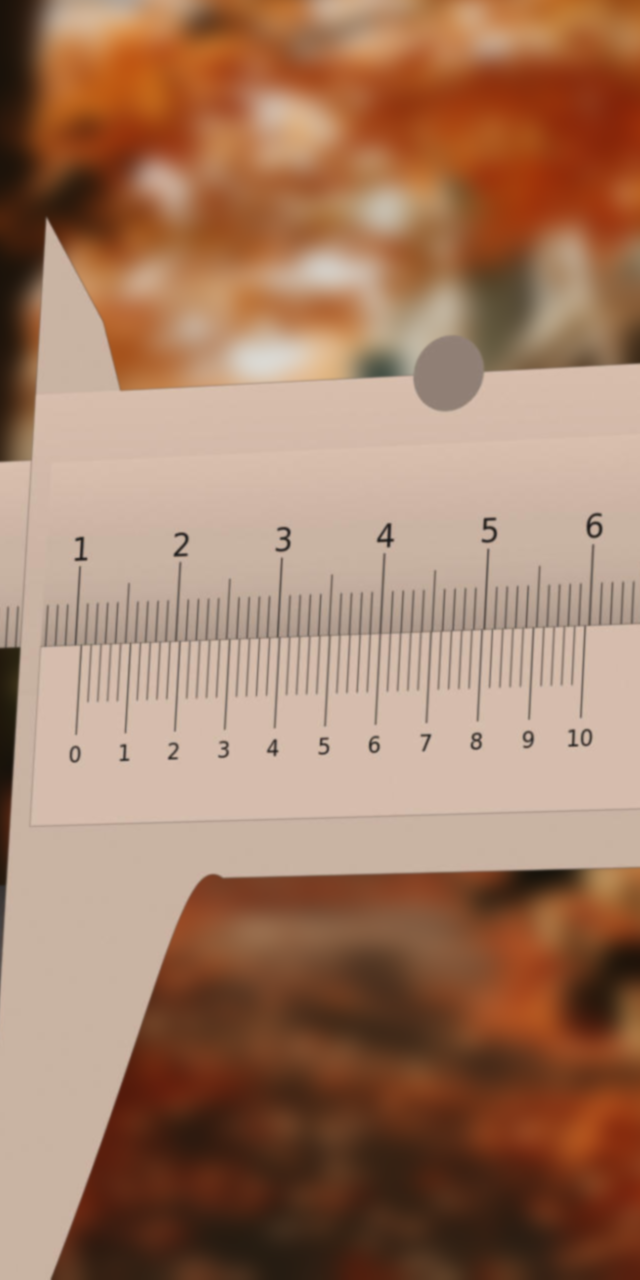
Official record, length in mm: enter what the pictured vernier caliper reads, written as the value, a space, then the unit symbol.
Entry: 10.6 mm
